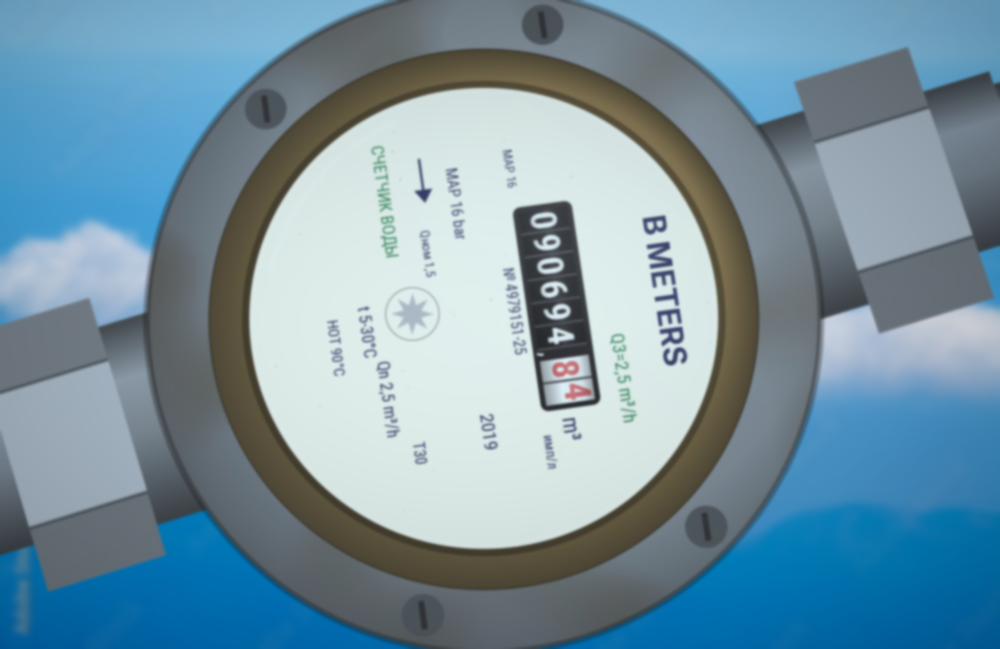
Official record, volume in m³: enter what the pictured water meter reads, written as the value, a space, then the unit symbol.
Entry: 90694.84 m³
